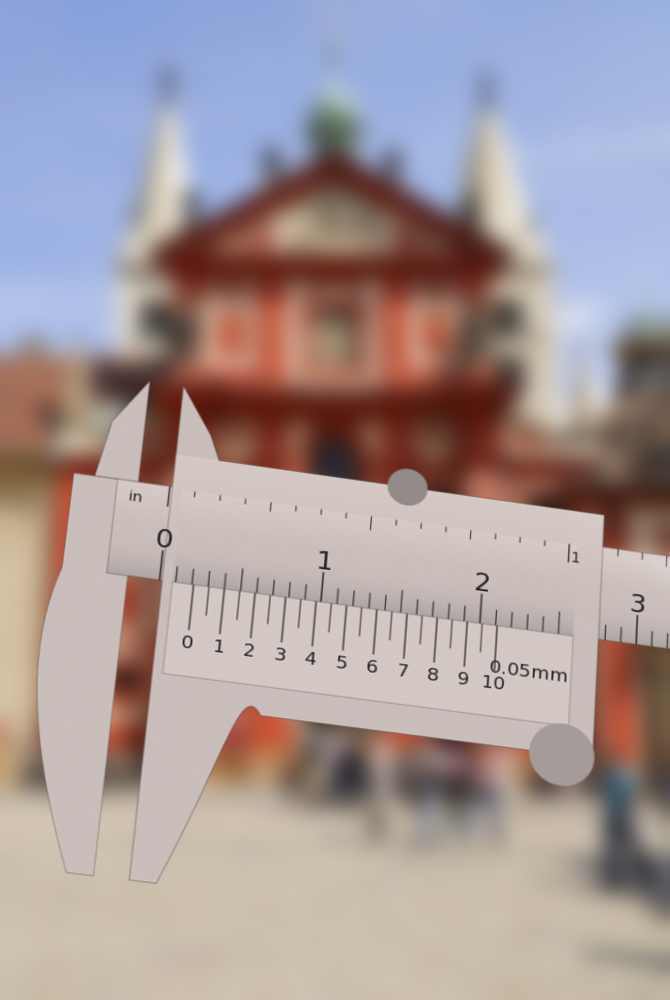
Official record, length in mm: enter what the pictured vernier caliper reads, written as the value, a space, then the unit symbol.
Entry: 2.1 mm
